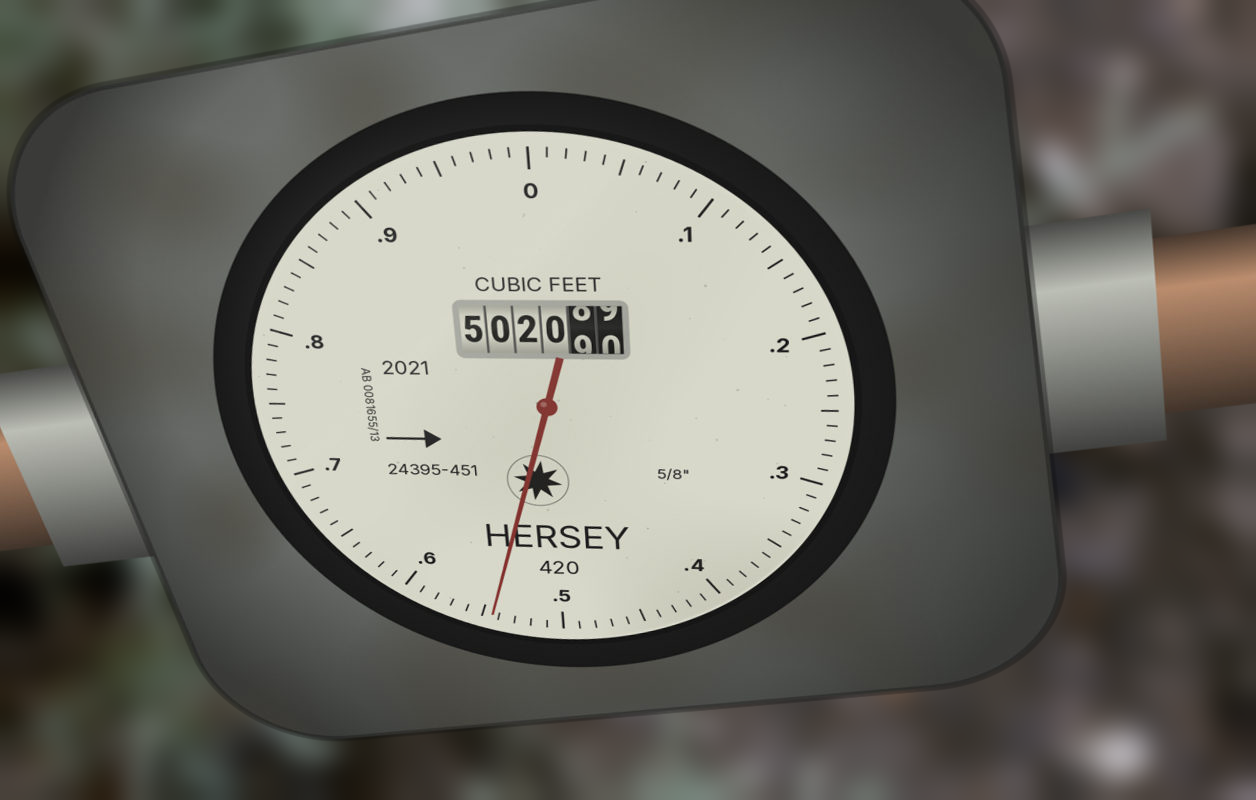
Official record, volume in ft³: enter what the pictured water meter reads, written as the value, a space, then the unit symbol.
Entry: 502089.54 ft³
